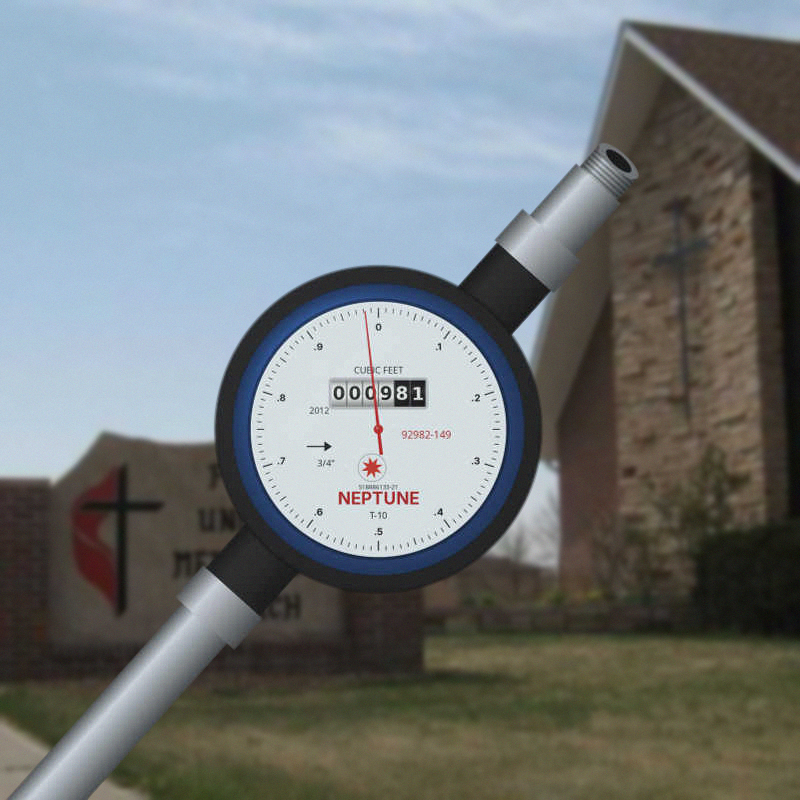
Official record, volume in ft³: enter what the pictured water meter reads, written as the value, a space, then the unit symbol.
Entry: 980.98 ft³
